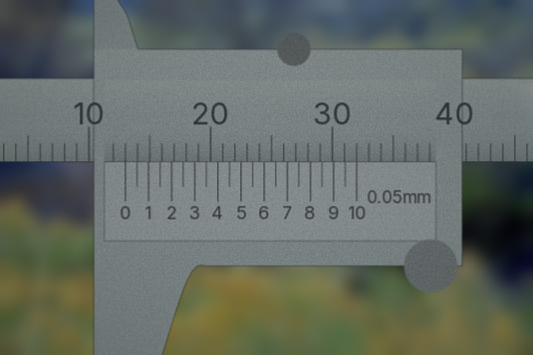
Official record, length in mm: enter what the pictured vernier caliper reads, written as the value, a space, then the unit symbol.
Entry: 13.0 mm
